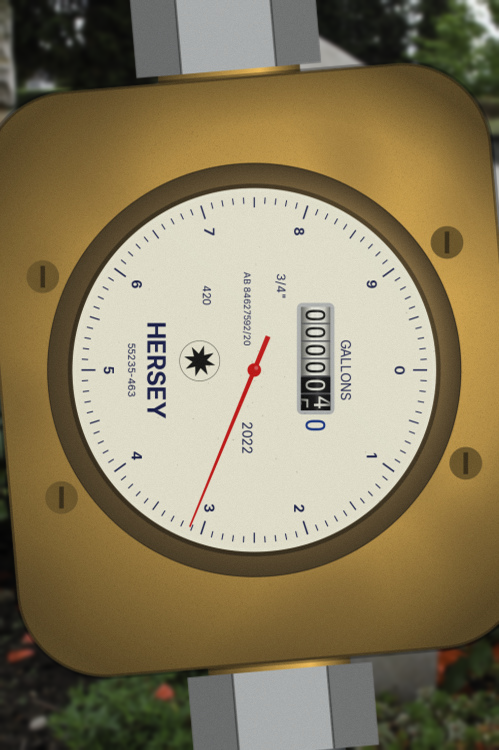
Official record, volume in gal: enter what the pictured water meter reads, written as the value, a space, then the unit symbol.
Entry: 43.1 gal
